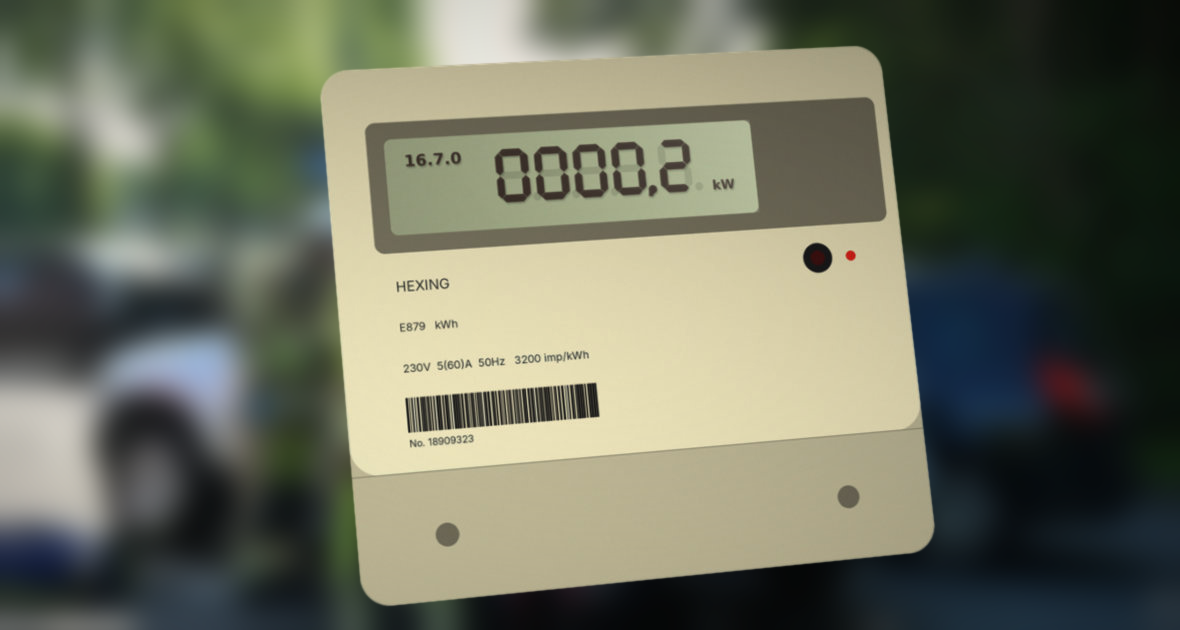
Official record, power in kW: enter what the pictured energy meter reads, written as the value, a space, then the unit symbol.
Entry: 0.2 kW
